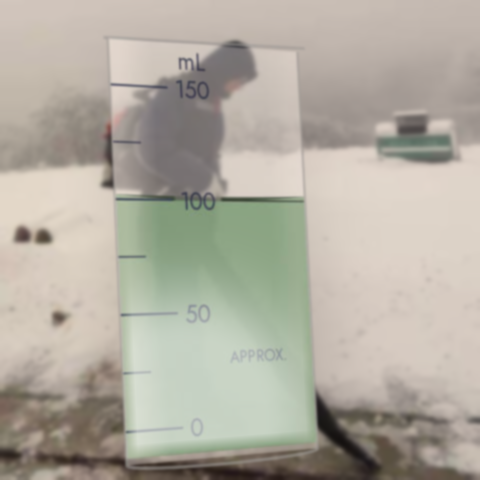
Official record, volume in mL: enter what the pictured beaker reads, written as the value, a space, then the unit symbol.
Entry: 100 mL
